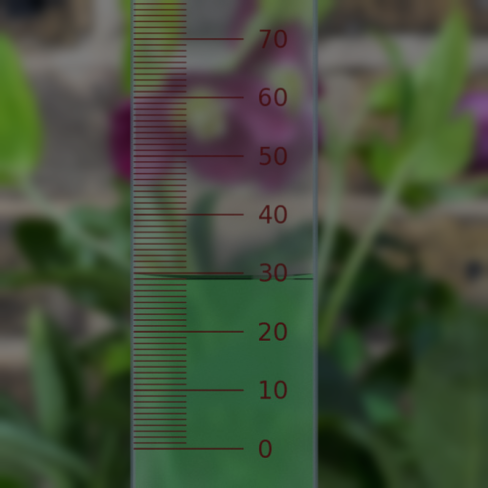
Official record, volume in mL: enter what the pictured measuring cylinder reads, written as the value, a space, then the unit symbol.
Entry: 29 mL
